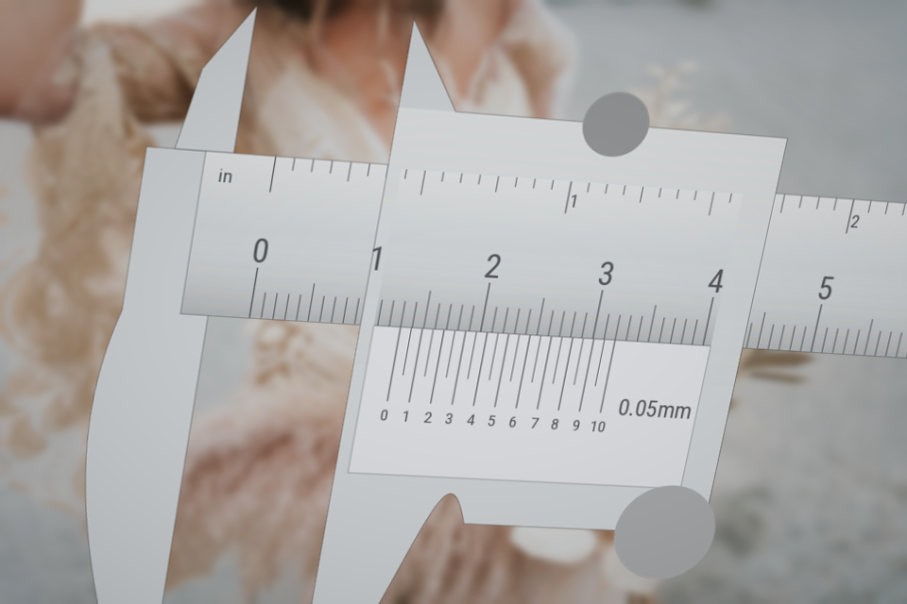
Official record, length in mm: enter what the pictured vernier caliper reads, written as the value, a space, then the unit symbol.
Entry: 13.0 mm
